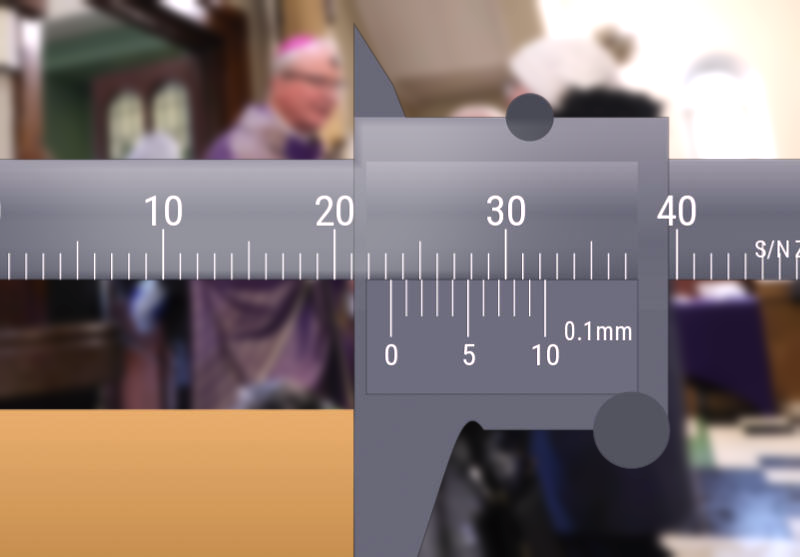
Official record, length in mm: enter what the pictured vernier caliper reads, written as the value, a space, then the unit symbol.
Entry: 23.3 mm
